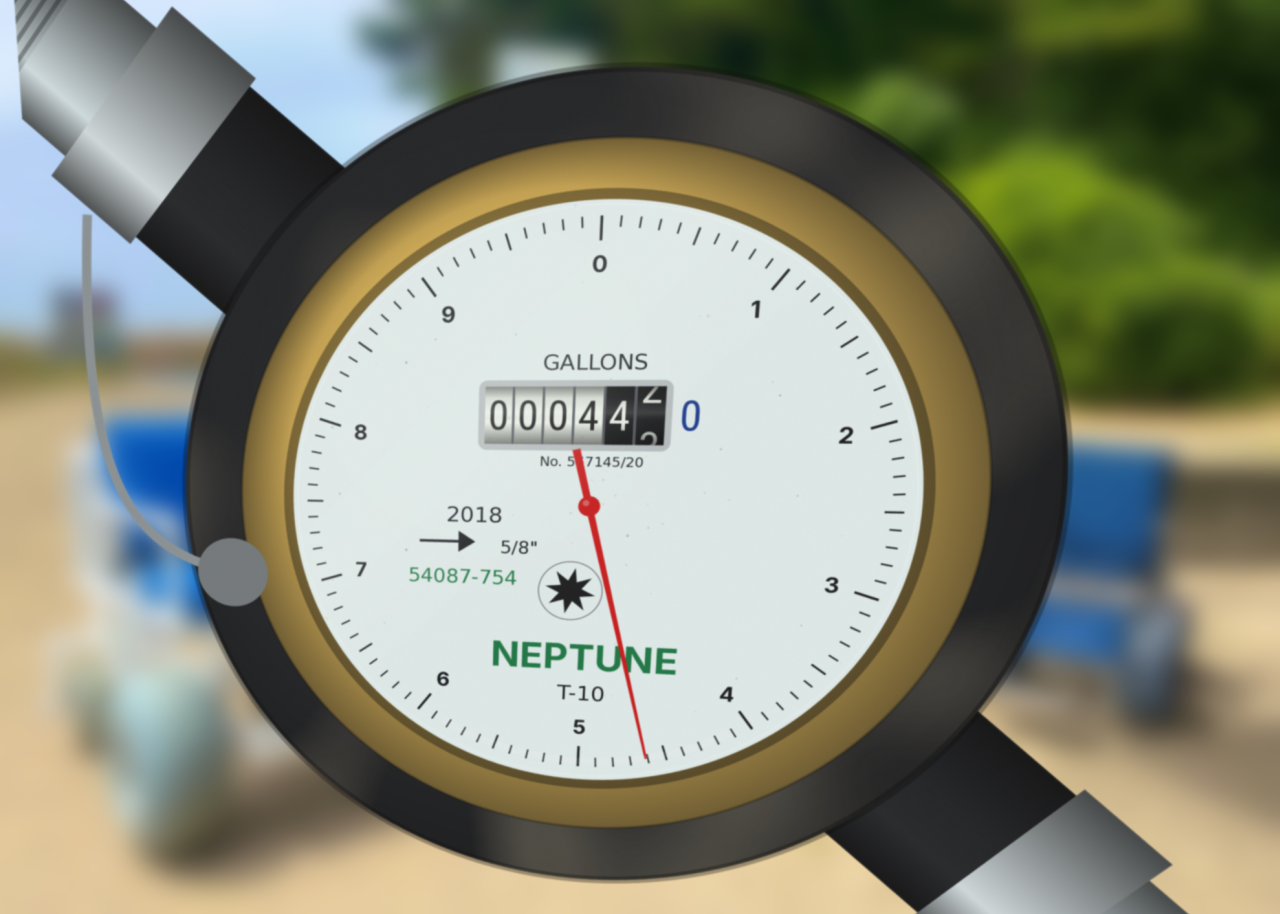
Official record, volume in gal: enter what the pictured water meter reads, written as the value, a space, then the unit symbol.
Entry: 4424.6 gal
